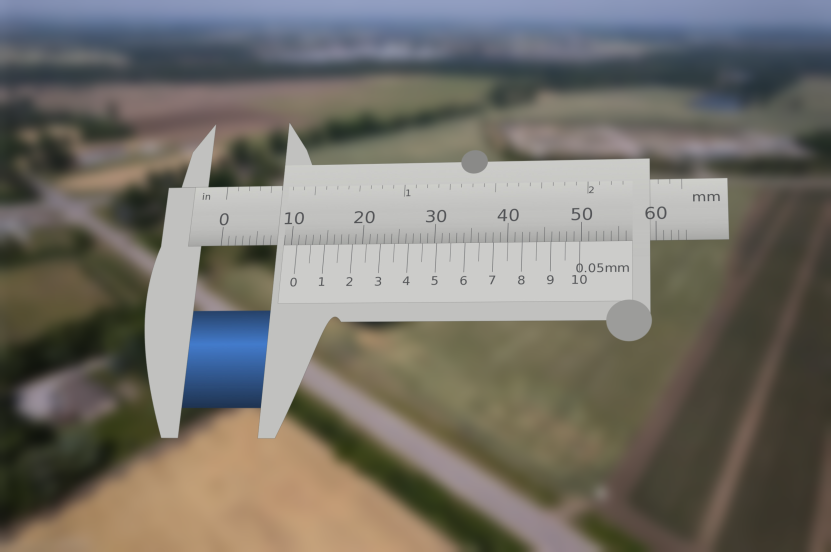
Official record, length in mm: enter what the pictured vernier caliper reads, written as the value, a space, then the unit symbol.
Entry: 10.8 mm
